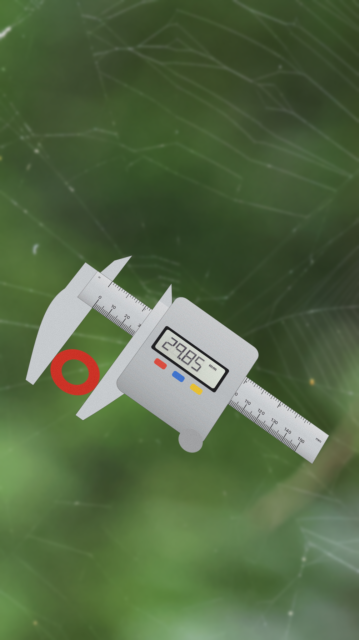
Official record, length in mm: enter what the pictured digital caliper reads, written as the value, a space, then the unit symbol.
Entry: 29.85 mm
